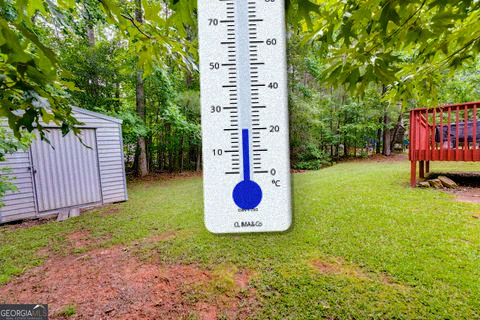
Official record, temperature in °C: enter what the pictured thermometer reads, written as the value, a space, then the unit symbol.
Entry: 20 °C
